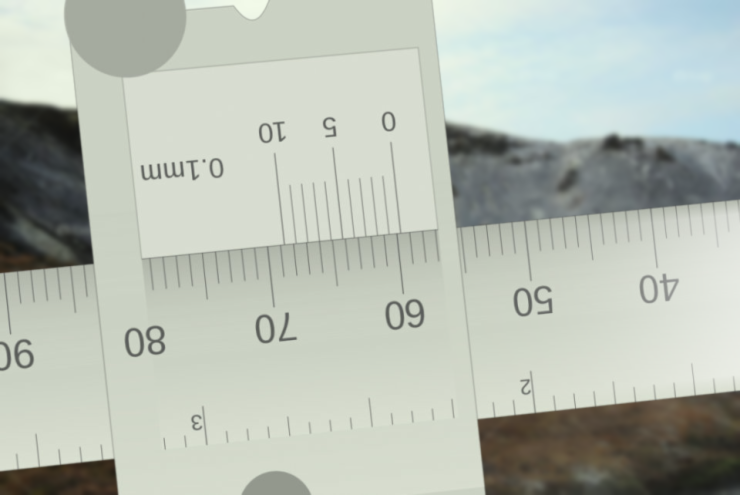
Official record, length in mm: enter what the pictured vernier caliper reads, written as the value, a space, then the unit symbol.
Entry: 59.7 mm
